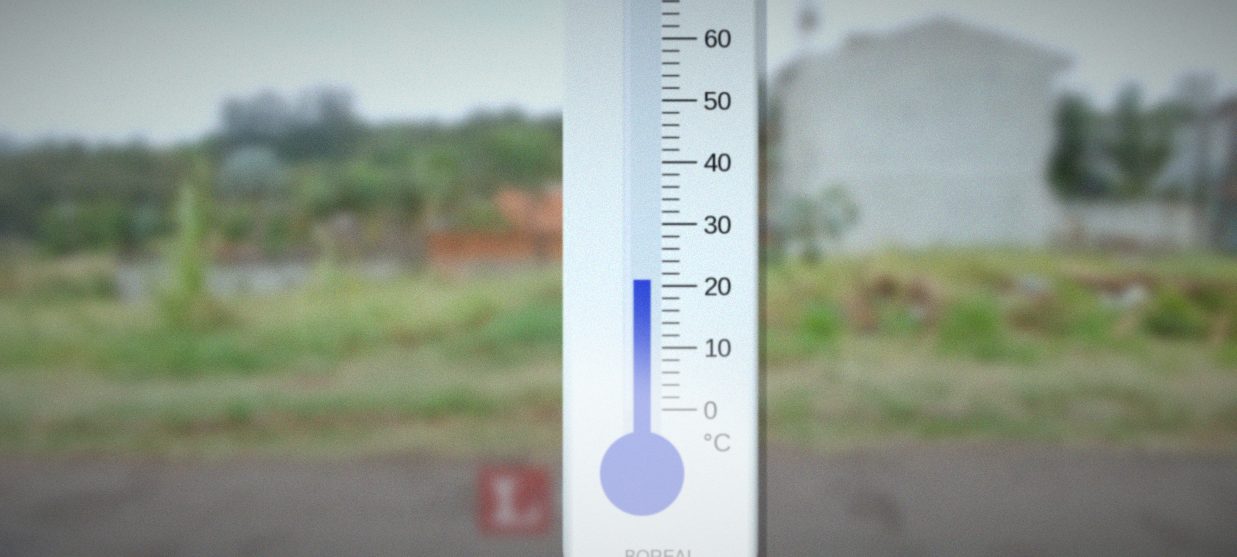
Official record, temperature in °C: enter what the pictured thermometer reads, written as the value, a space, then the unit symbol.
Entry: 21 °C
